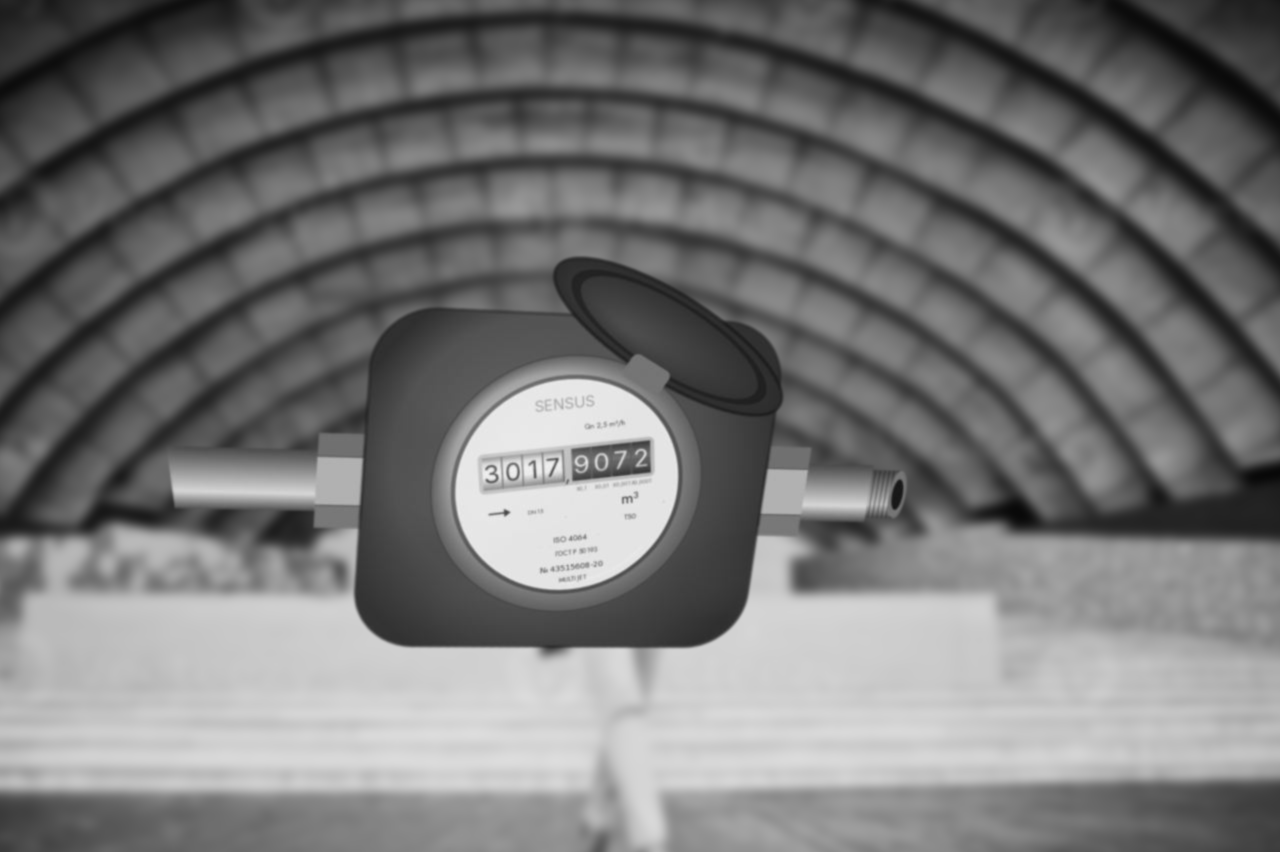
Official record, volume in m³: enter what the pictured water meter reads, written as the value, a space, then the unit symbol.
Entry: 3017.9072 m³
